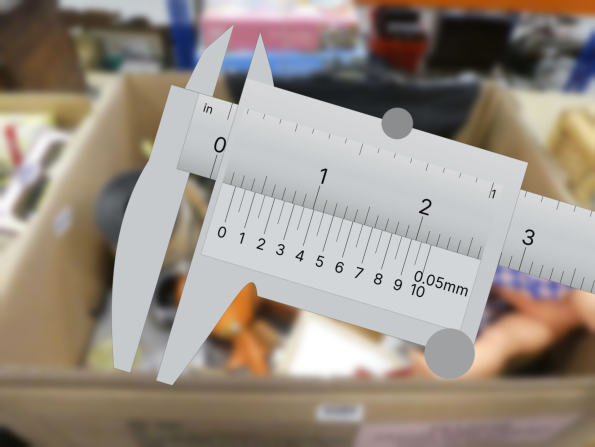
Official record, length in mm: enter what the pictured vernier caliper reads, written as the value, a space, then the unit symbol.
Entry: 2.5 mm
